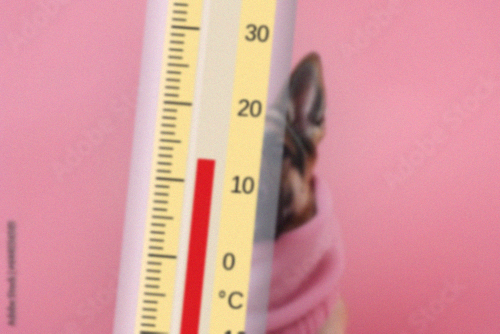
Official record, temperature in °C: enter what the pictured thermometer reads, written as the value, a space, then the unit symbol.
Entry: 13 °C
